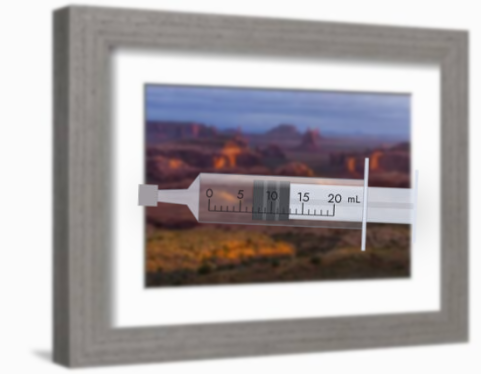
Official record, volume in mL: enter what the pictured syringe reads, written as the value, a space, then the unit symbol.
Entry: 7 mL
